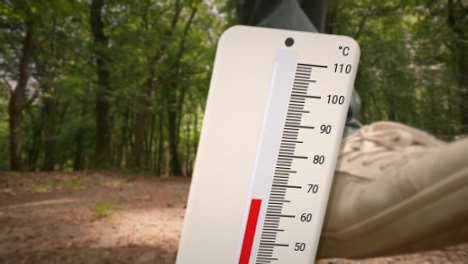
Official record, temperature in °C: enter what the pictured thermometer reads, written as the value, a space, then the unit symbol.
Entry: 65 °C
